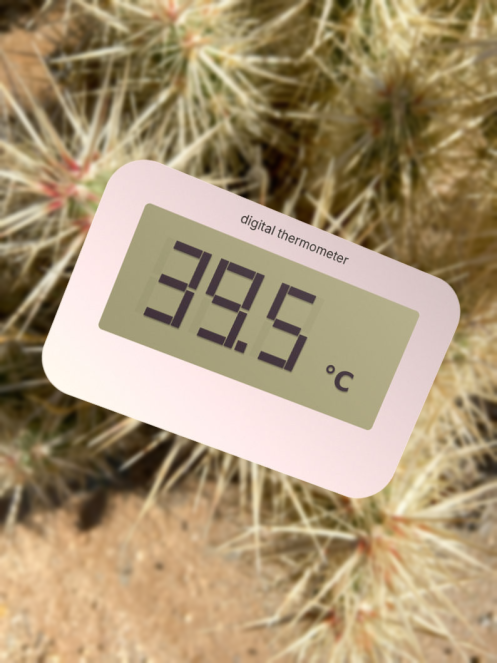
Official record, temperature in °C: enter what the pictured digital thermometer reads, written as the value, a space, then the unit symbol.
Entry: 39.5 °C
